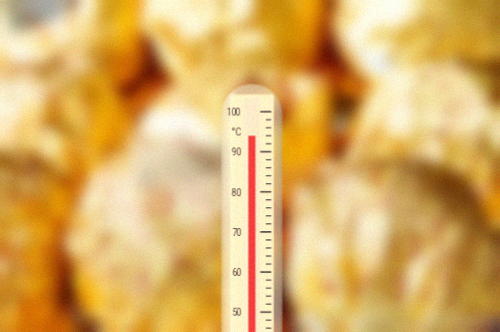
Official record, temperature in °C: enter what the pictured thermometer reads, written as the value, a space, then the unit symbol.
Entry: 94 °C
